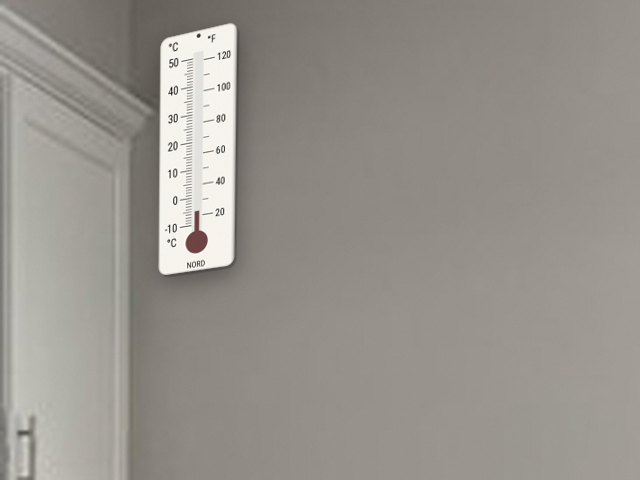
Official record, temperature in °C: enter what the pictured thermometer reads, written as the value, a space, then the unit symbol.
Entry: -5 °C
